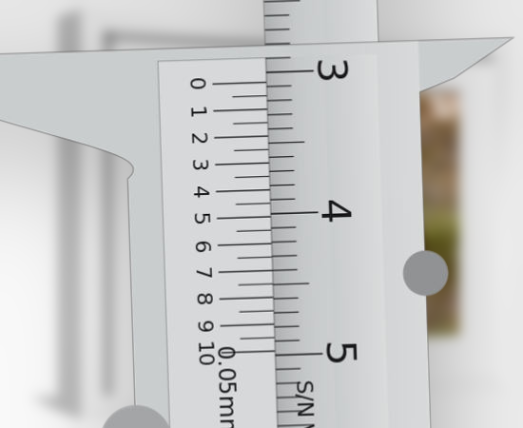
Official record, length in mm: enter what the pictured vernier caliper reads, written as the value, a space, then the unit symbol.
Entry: 30.7 mm
